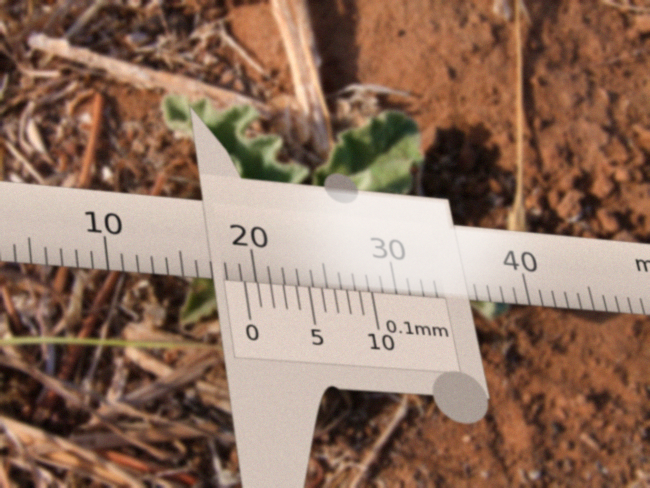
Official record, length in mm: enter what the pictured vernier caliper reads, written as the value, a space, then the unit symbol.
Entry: 19.2 mm
